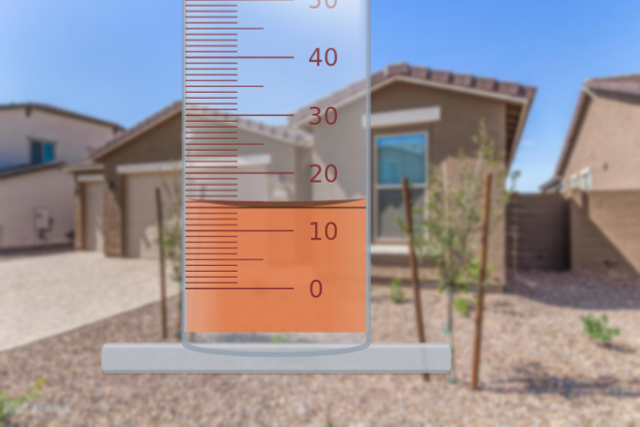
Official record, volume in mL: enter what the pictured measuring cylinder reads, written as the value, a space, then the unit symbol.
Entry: 14 mL
